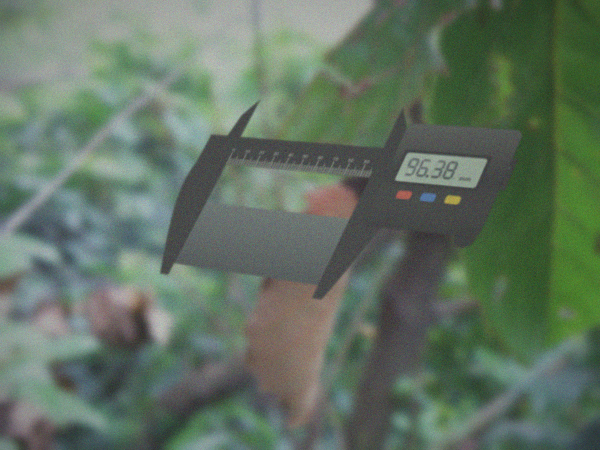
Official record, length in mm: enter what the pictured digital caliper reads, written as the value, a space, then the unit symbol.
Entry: 96.38 mm
